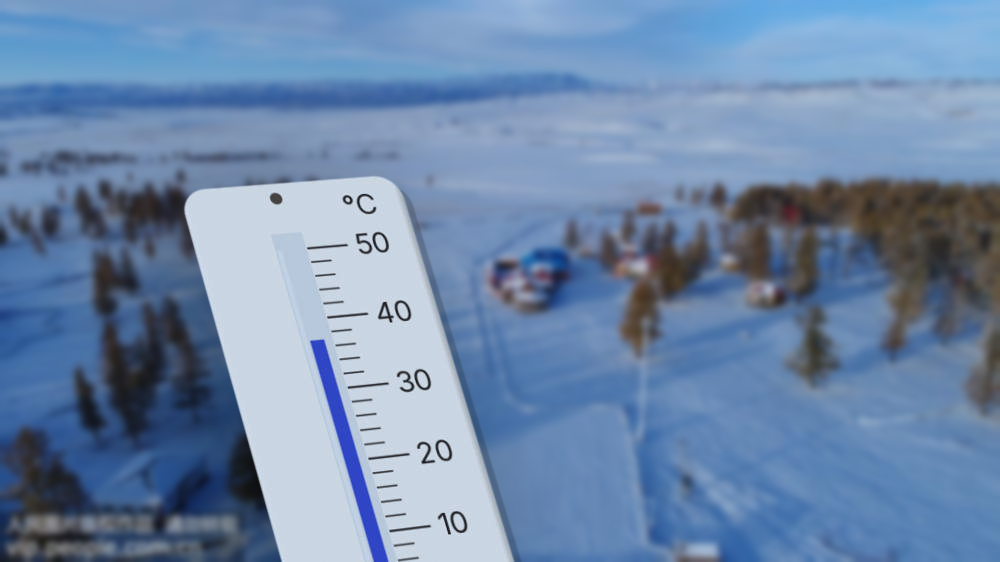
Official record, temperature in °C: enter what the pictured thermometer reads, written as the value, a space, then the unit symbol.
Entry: 37 °C
